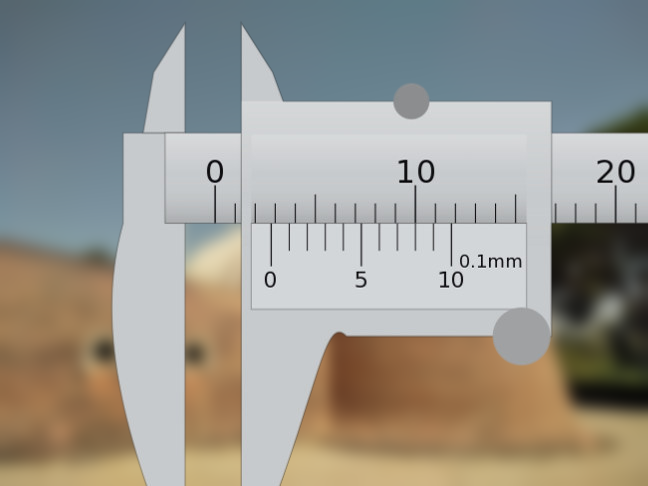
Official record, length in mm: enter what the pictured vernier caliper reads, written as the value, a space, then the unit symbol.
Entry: 2.8 mm
